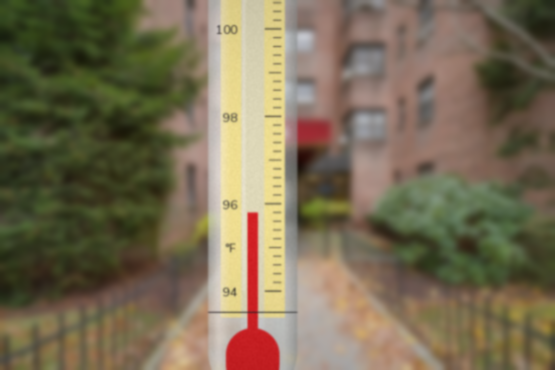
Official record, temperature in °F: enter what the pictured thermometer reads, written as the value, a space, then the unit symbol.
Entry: 95.8 °F
